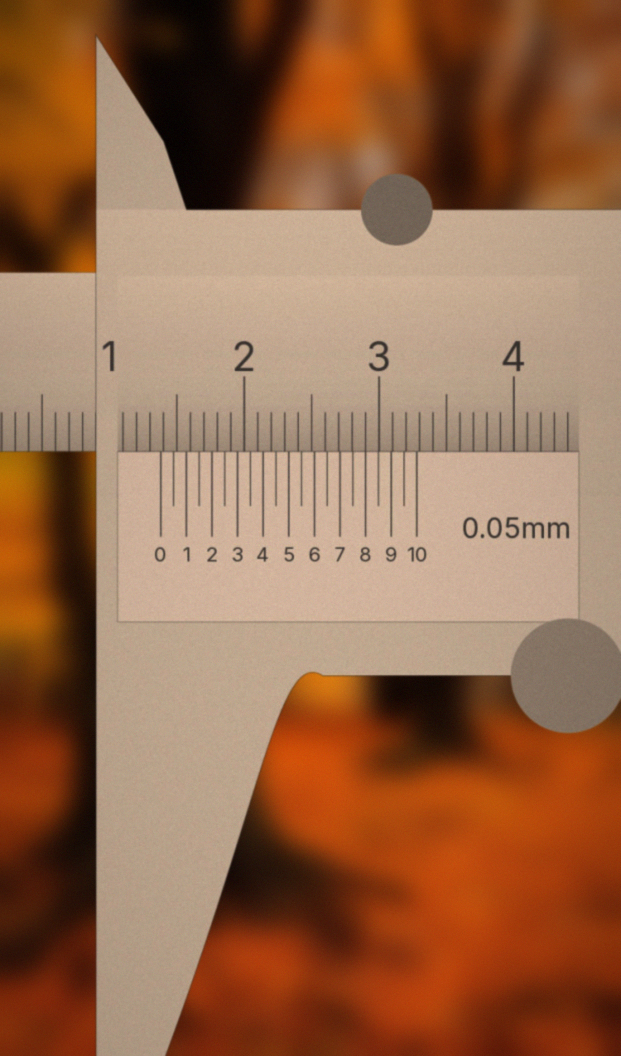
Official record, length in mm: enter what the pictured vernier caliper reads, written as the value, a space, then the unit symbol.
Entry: 13.8 mm
